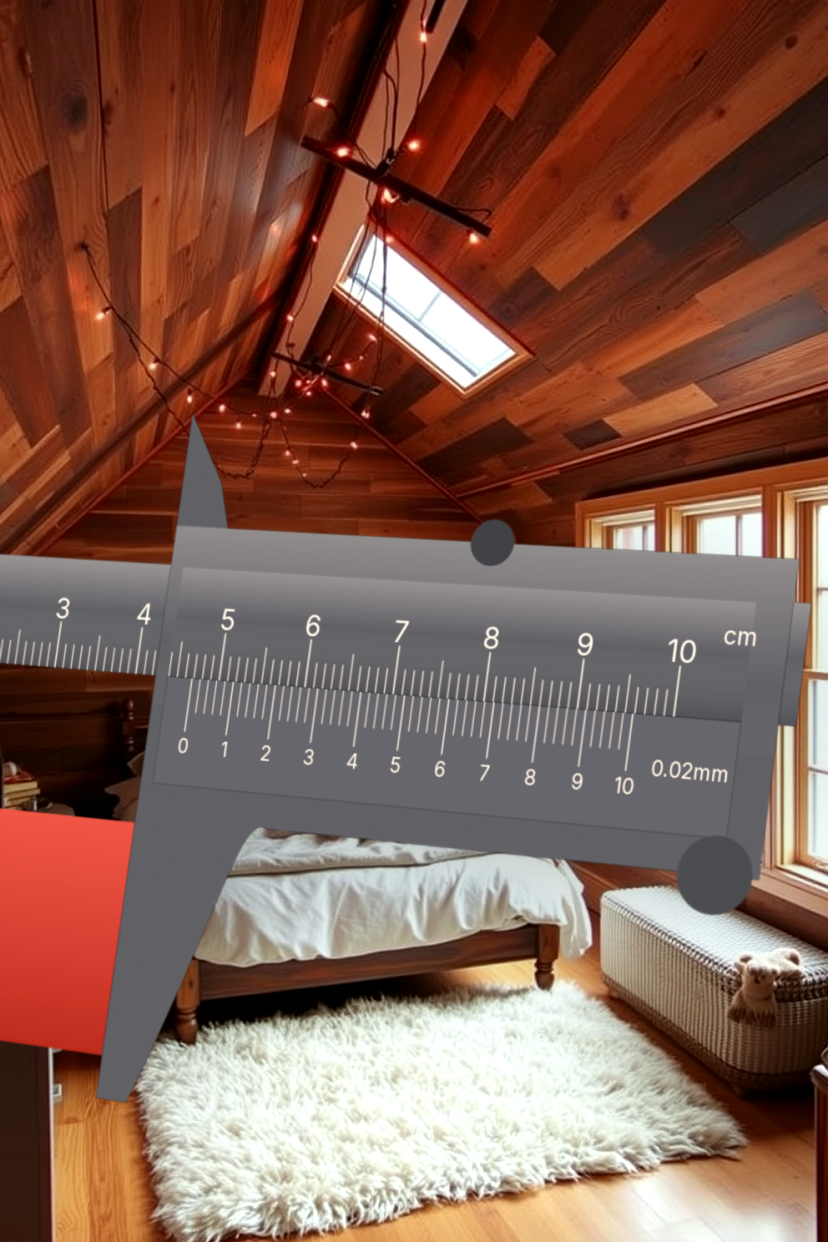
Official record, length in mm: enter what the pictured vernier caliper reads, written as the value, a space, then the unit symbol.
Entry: 46.8 mm
